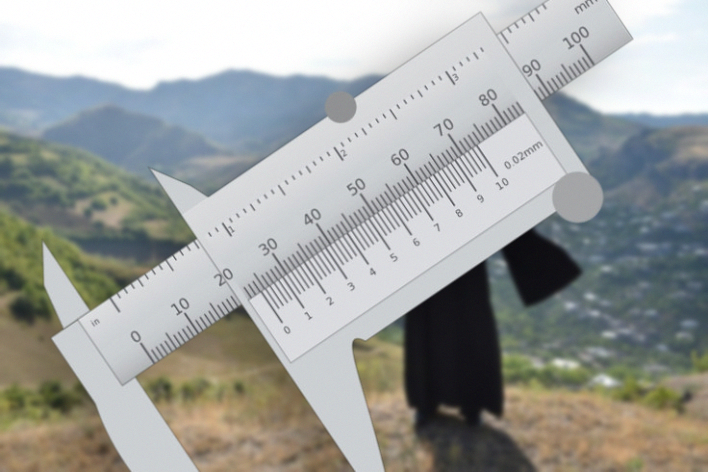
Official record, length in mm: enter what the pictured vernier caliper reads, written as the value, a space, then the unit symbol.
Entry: 24.2 mm
